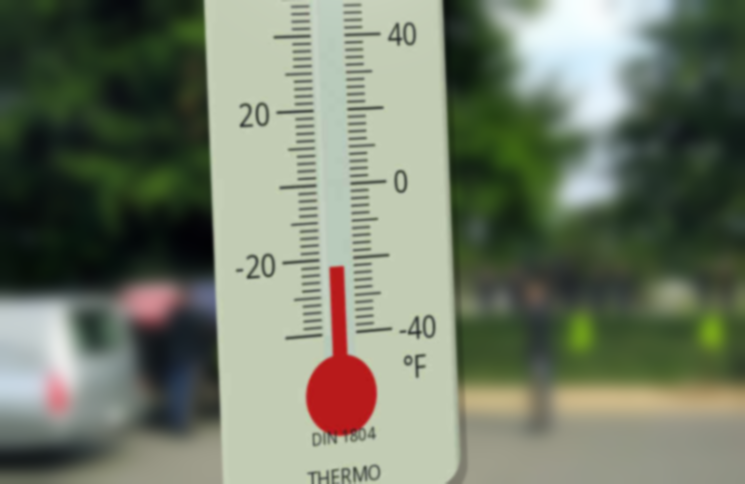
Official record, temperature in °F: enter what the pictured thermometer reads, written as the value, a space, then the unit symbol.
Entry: -22 °F
